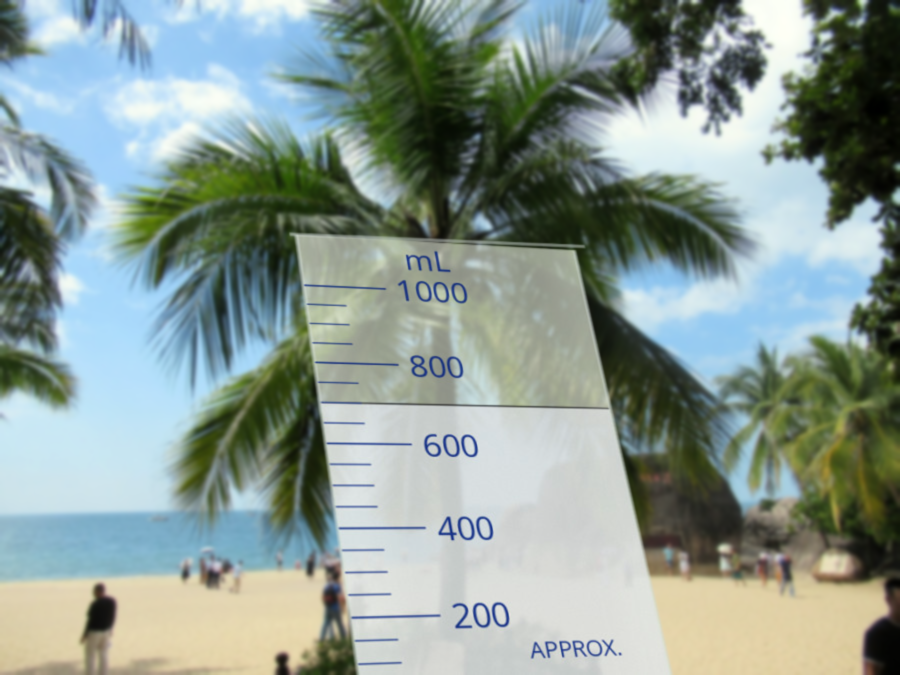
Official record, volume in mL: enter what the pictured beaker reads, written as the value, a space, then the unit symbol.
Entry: 700 mL
